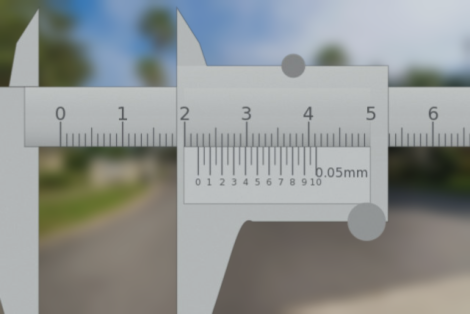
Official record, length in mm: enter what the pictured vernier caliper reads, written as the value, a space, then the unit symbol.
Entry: 22.2 mm
